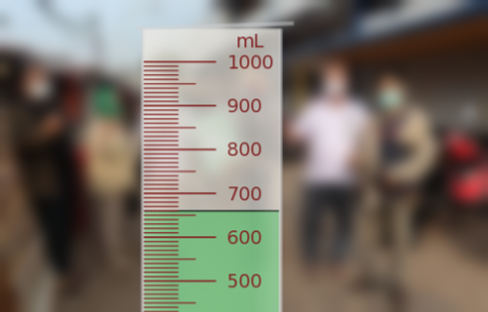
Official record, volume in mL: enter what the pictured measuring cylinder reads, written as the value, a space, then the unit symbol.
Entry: 660 mL
